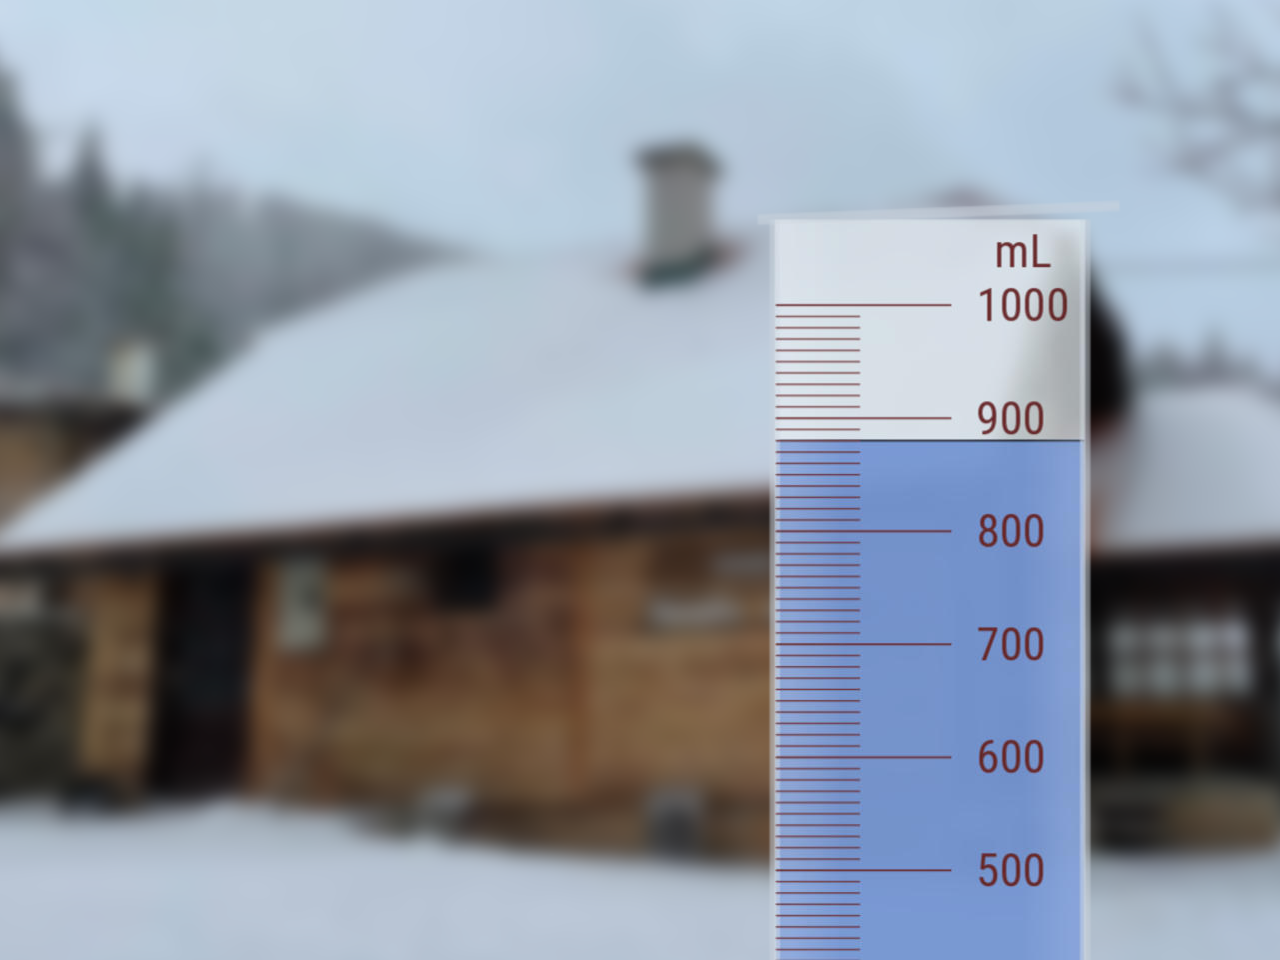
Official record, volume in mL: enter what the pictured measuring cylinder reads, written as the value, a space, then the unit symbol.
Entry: 880 mL
